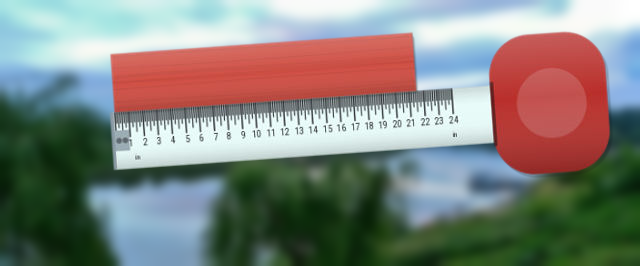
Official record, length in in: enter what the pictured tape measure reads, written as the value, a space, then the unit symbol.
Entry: 21.5 in
